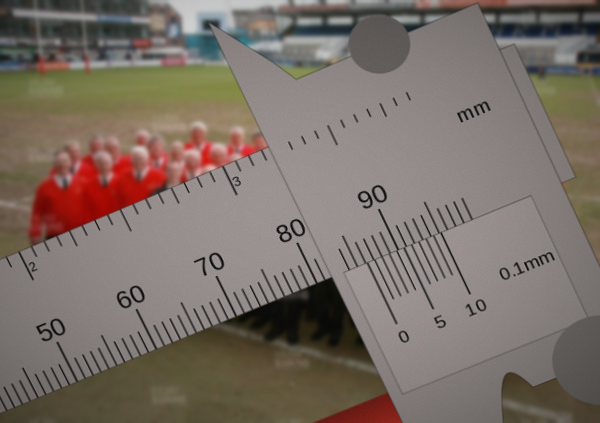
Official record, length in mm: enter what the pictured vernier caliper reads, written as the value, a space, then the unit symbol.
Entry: 86.2 mm
